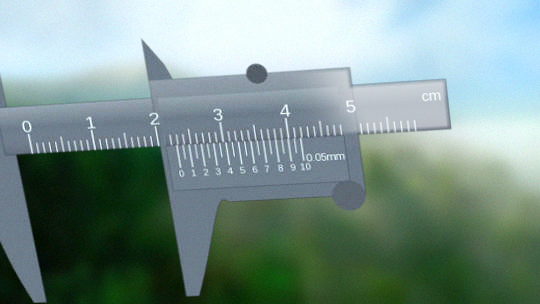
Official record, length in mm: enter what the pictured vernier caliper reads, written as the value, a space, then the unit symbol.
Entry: 22.8 mm
